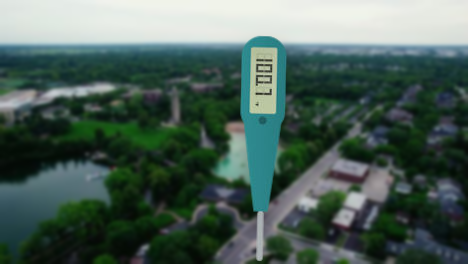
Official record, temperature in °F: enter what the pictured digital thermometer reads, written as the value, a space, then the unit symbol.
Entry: 100.7 °F
